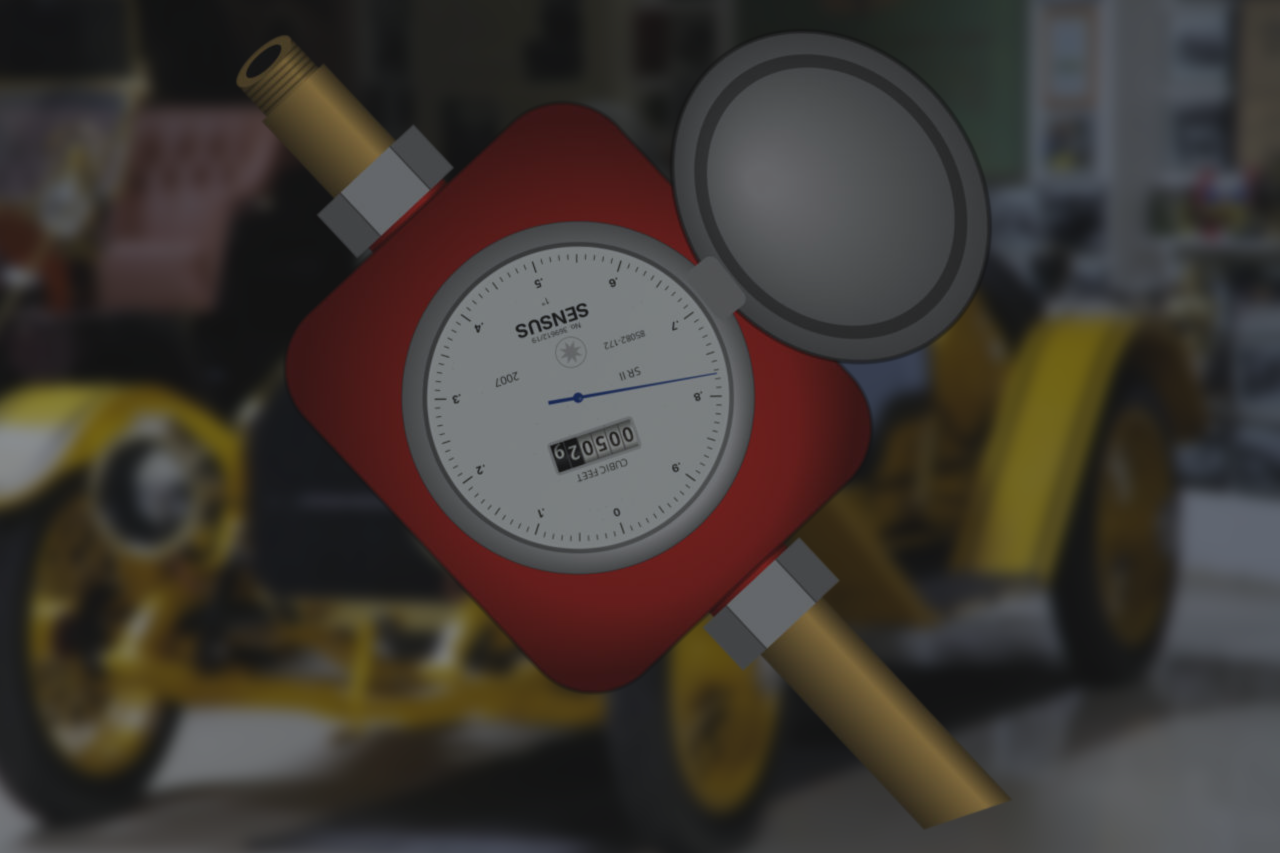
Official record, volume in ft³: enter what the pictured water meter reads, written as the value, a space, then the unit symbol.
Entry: 5028.77 ft³
